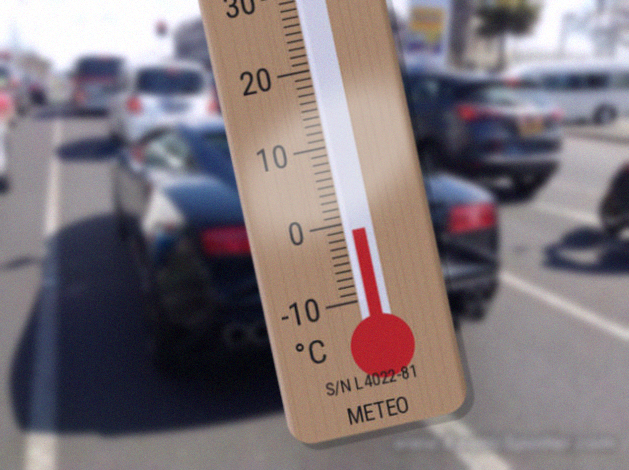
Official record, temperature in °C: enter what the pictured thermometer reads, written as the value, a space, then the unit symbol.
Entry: -1 °C
